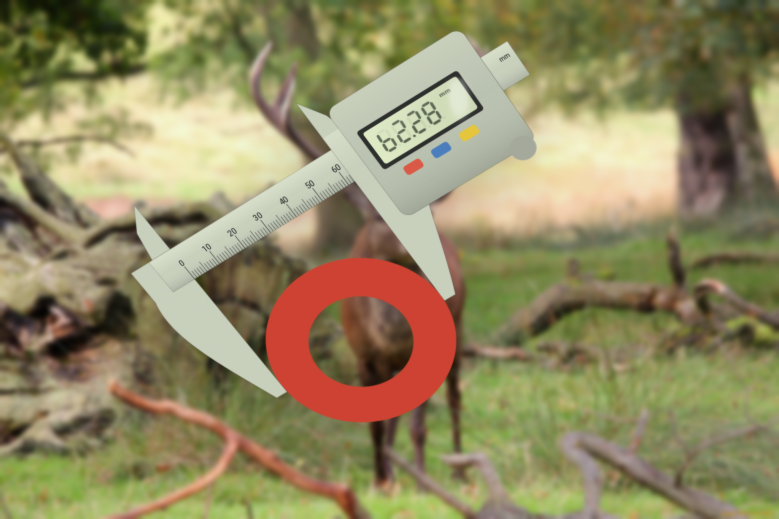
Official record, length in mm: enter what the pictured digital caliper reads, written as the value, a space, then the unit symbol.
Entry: 62.28 mm
